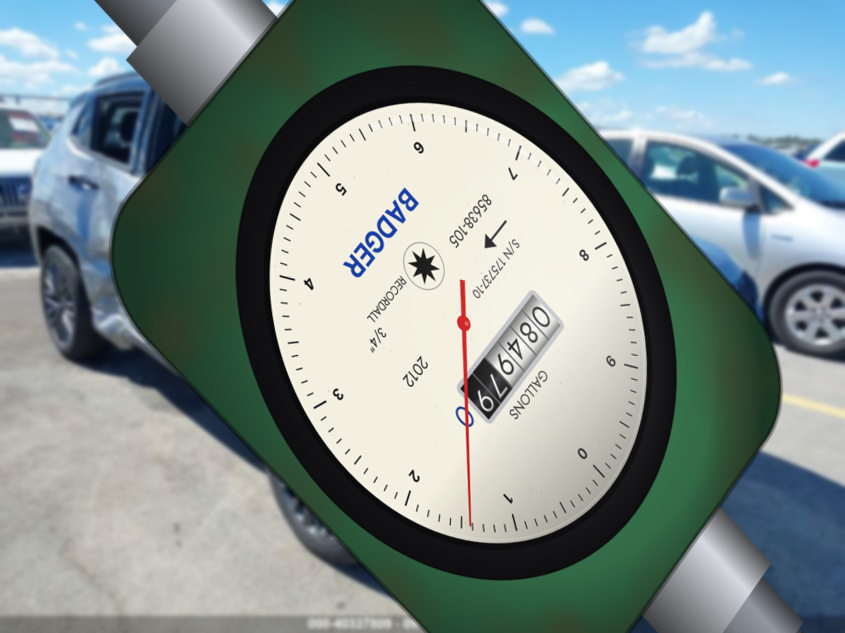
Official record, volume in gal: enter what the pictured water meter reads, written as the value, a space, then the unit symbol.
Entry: 849791.4 gal
